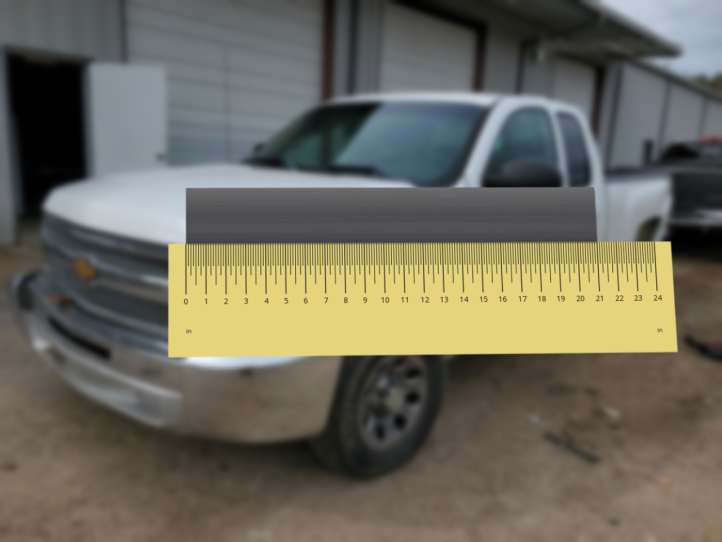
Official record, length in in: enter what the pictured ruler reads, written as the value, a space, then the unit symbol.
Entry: 21 in
